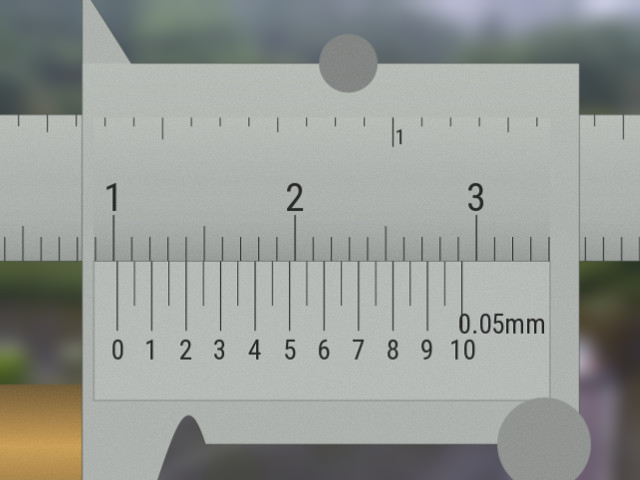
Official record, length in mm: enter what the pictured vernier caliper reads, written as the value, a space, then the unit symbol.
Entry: 10.2 mm
